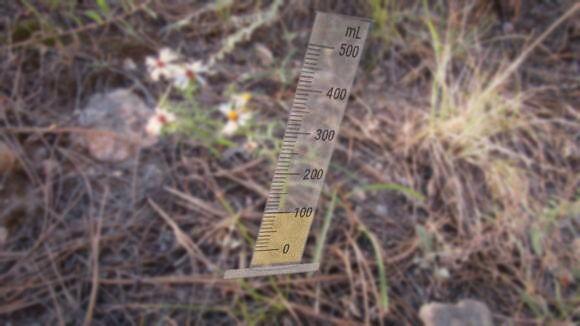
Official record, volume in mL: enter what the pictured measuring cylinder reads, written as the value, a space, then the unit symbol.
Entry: 100 mL
